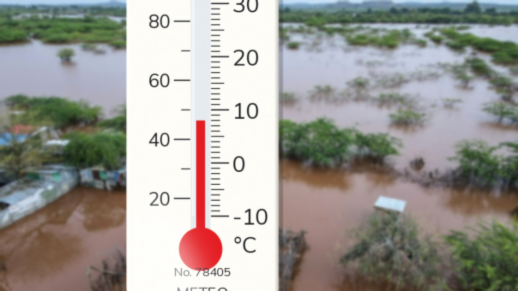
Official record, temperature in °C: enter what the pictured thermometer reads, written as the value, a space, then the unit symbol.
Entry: 8 °C
